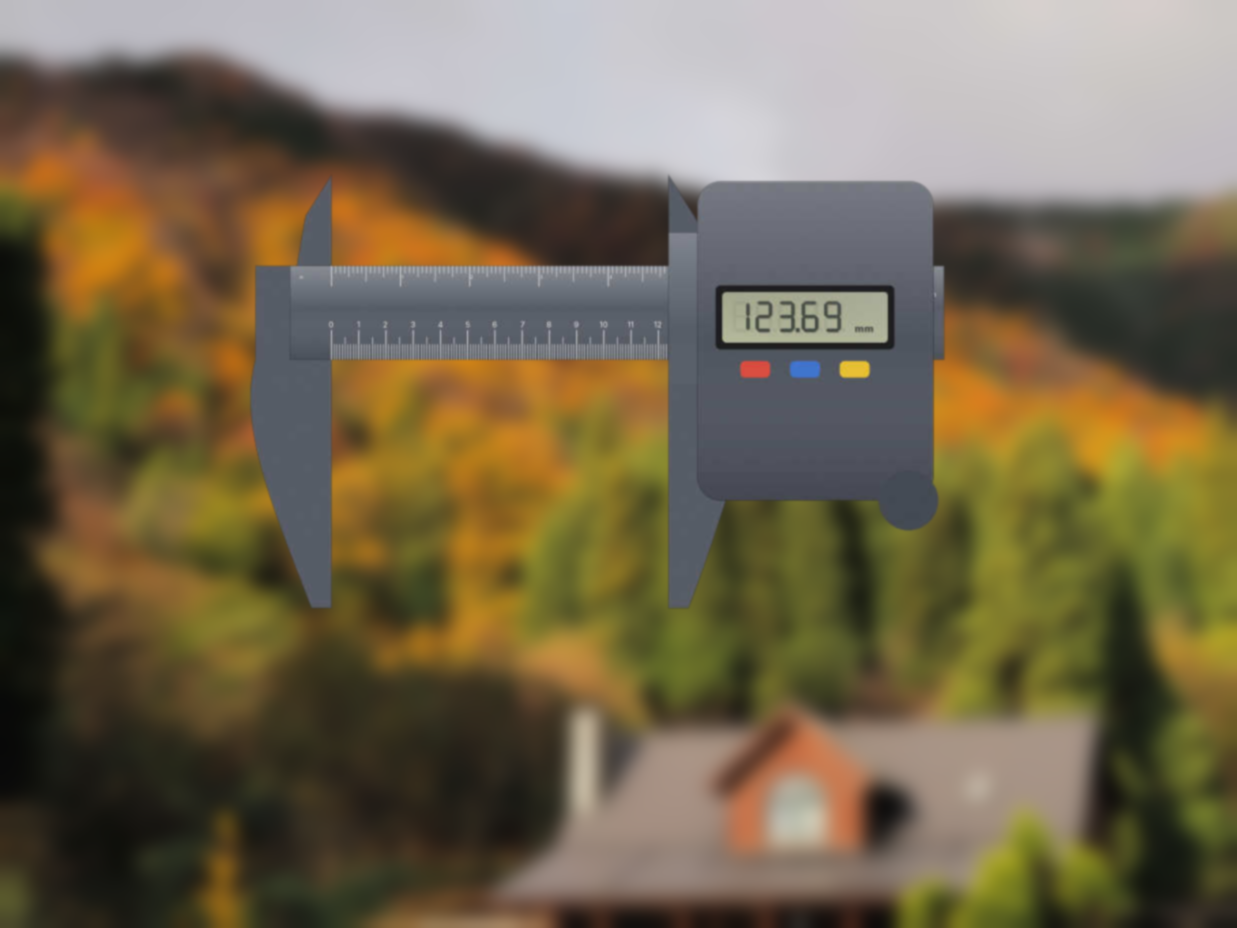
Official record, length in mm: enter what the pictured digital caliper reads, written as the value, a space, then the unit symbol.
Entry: 123.69 mm
